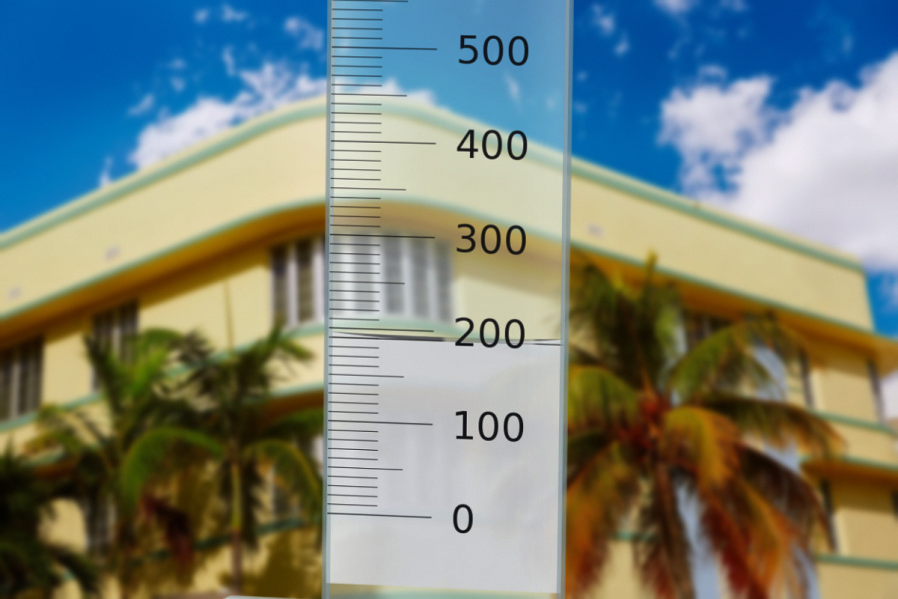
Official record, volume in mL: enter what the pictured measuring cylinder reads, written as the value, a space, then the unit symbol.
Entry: 190 mL
